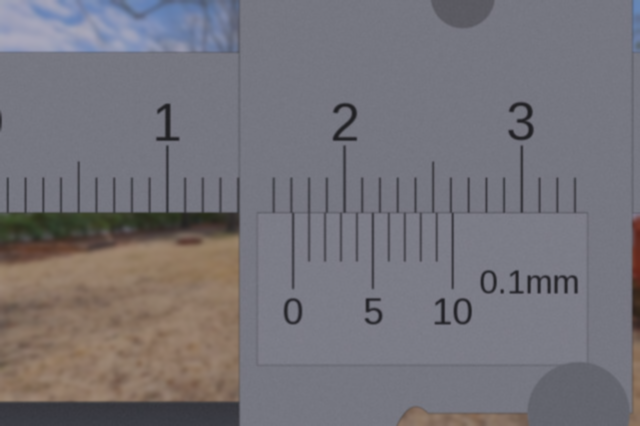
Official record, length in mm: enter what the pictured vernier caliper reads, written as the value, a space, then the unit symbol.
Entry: 17.1 mm
